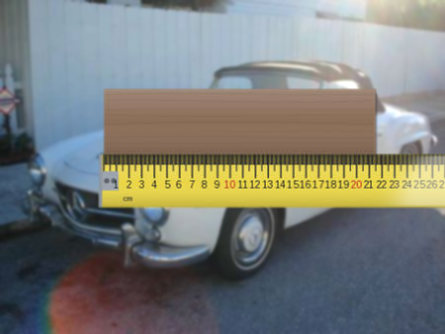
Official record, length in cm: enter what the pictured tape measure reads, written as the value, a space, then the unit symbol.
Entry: 21.5 cm
